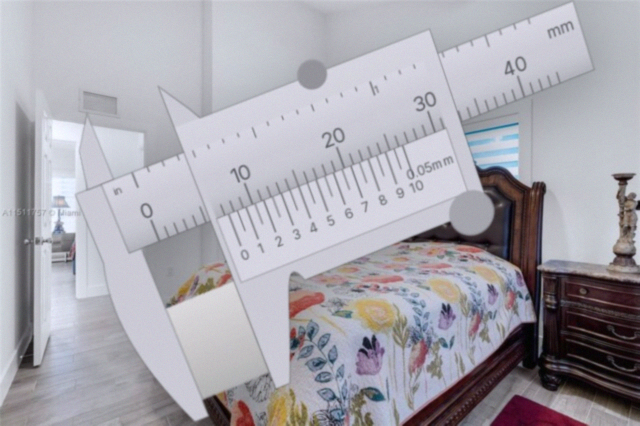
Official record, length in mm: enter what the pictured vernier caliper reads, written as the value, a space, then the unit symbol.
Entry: 7.4 mm
